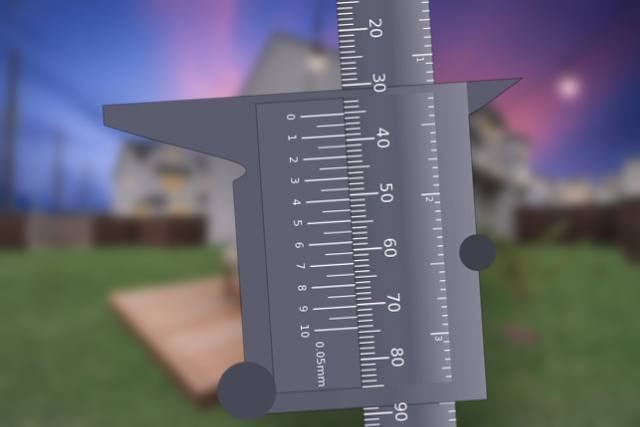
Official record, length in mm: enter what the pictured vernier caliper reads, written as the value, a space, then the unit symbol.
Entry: 35.2 mm
